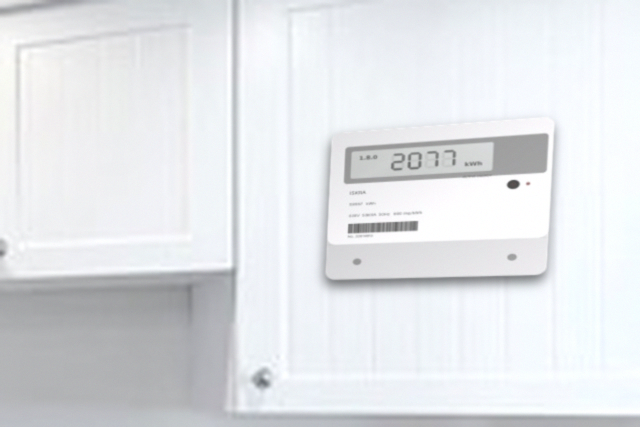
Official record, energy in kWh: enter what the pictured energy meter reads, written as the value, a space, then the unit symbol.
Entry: 2077 kWh
